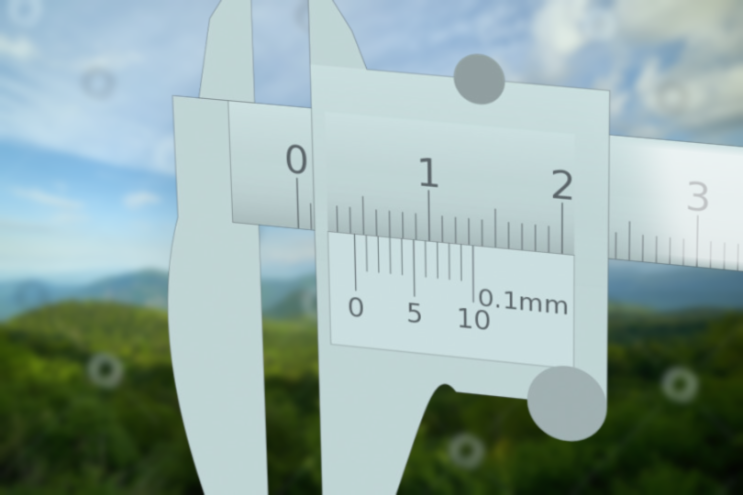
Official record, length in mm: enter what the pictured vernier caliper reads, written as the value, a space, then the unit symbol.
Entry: 4.3 mm
